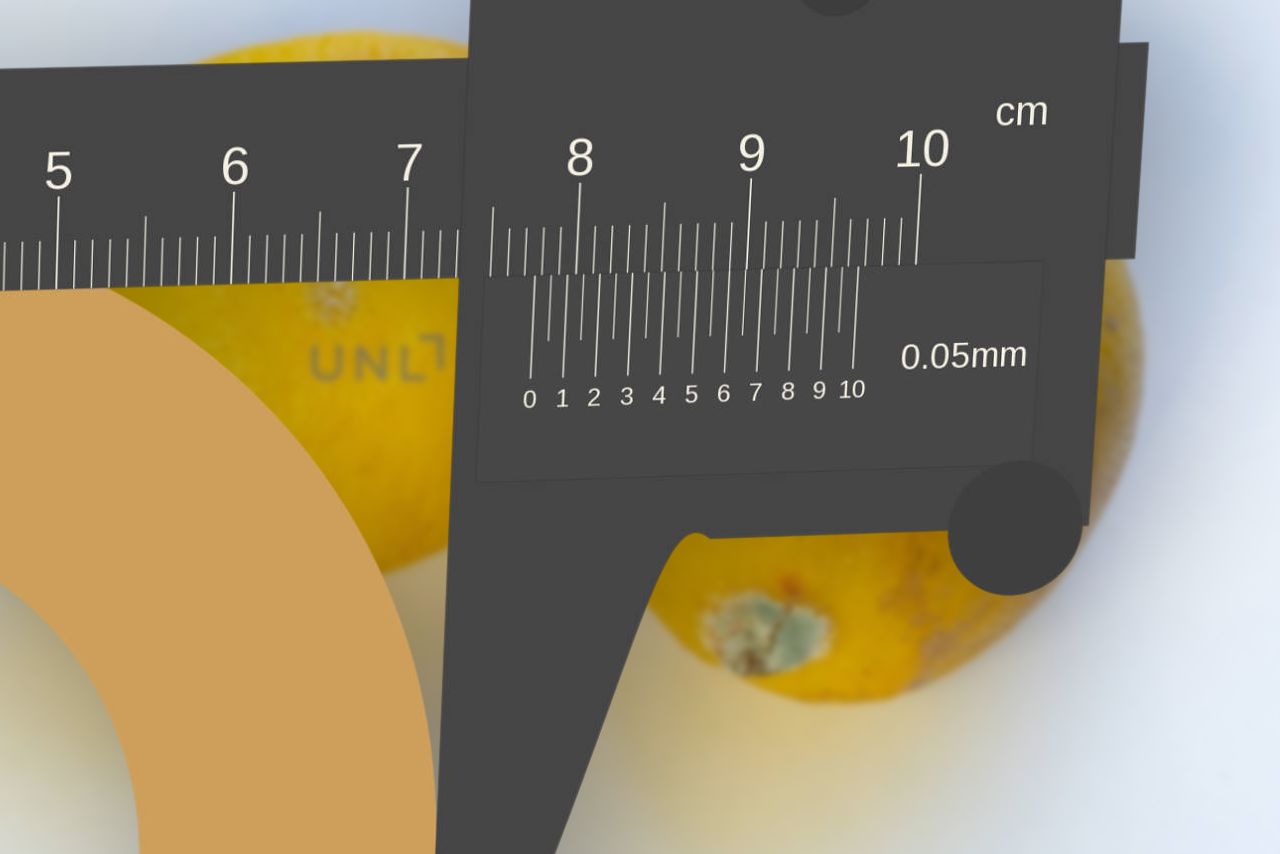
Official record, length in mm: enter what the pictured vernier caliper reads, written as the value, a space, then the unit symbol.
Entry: 77.6 mm
